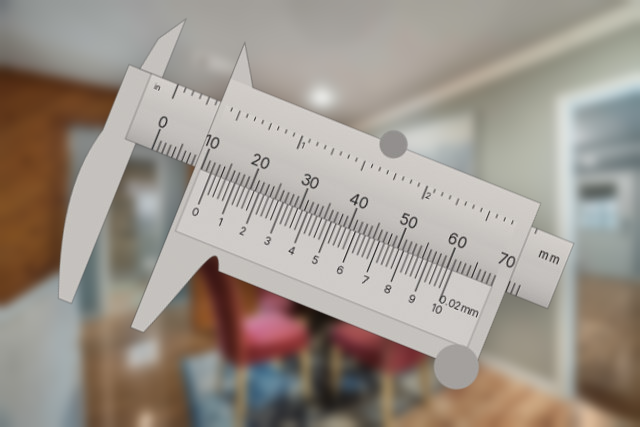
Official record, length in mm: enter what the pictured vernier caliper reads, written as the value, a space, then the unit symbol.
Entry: 12.0 mm
